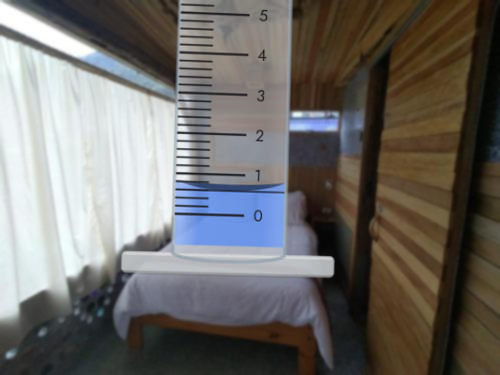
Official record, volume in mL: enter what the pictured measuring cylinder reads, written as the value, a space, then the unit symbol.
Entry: 0.6 mL
